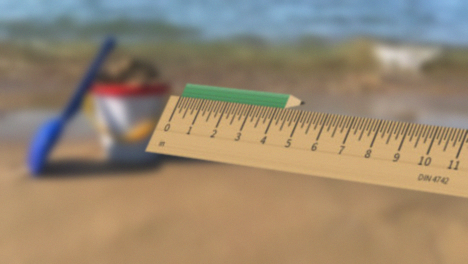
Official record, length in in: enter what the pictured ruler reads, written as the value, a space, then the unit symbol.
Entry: 5 in
